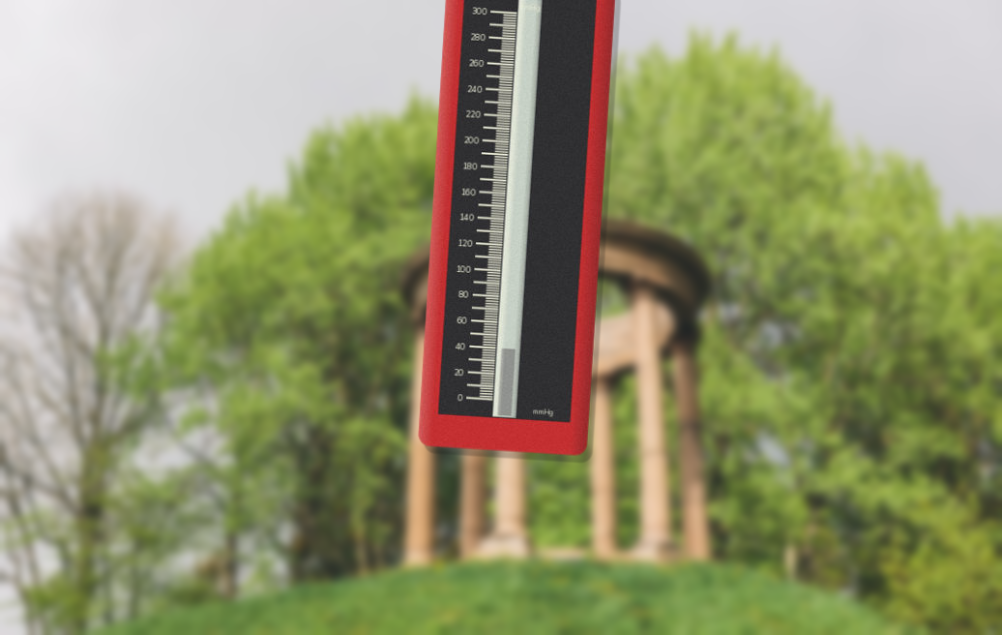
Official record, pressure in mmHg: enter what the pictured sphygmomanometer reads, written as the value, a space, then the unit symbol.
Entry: 40 mmHg
